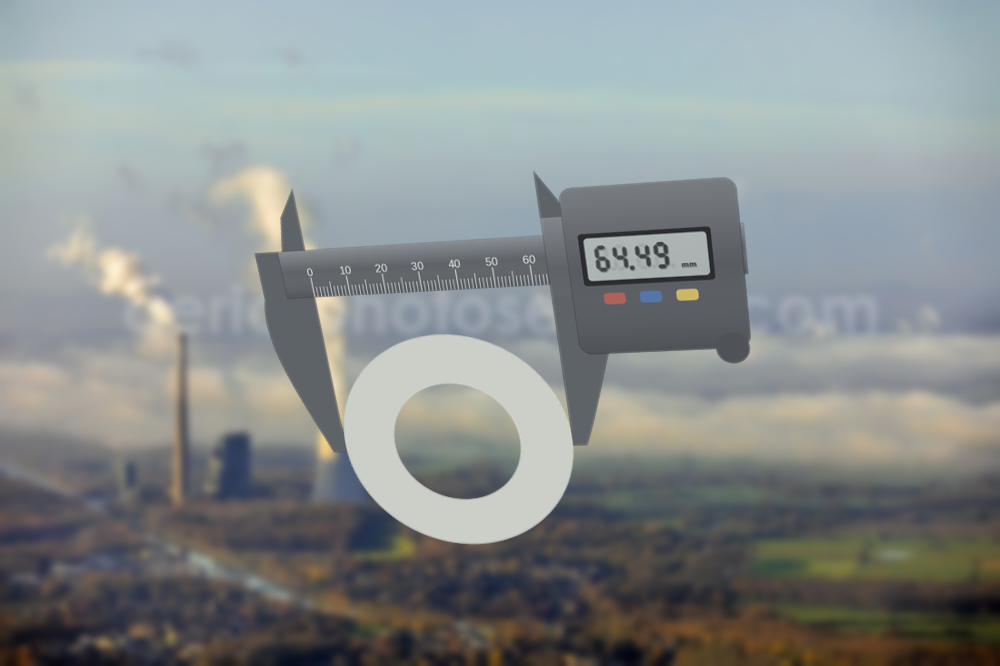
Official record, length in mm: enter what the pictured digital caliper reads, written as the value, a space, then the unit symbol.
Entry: 64.49 mm
